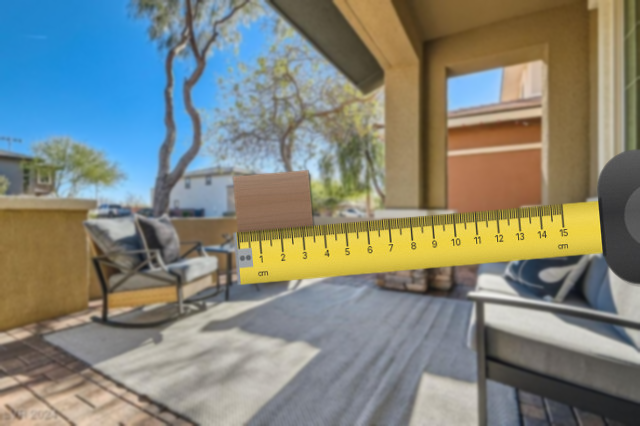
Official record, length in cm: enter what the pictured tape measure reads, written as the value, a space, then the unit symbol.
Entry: 3.5 cm
